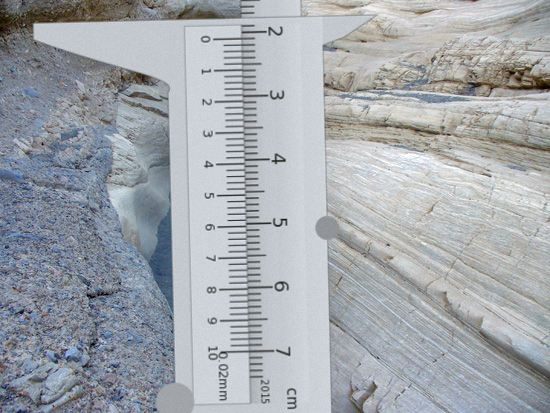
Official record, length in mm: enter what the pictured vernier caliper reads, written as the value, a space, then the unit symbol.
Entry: 21.0 mm
